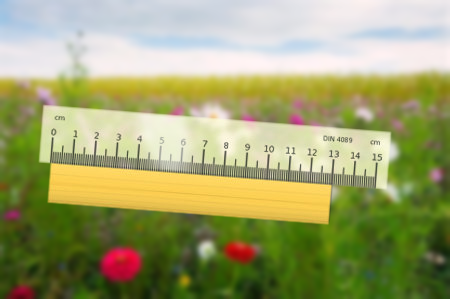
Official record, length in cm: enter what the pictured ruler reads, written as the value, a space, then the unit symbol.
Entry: 13 cm
